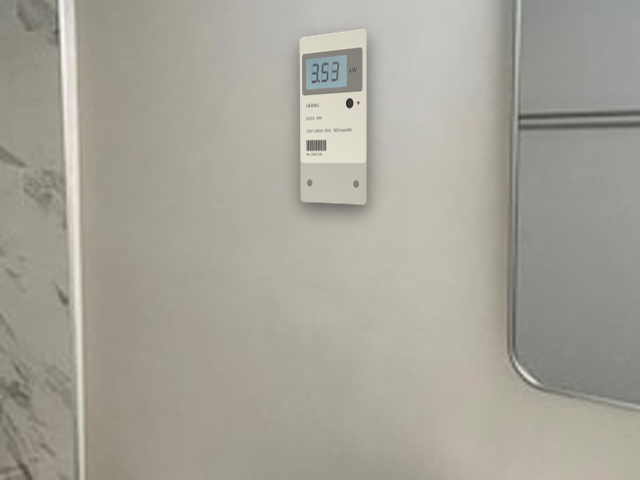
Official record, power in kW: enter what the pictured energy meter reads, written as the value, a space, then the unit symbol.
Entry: 3.53 kW
